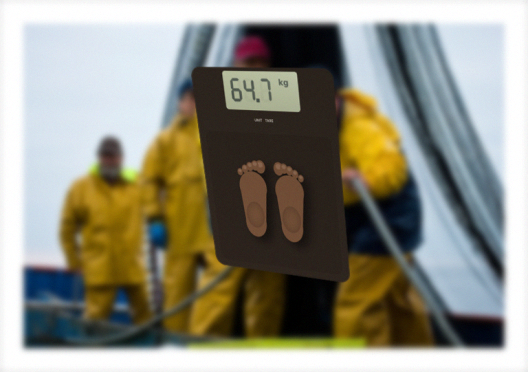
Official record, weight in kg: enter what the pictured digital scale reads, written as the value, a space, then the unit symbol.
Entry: 64.7 kg
